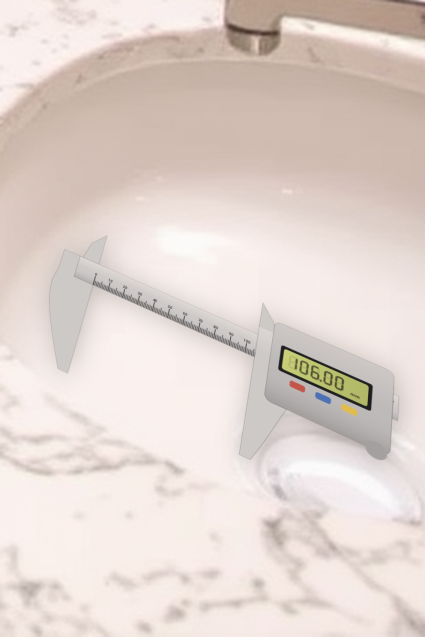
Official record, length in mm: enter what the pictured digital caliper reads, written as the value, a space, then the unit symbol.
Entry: 106.00 mm
